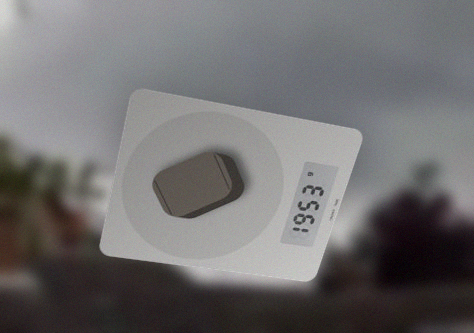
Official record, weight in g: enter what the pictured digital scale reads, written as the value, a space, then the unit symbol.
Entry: 1953 g
